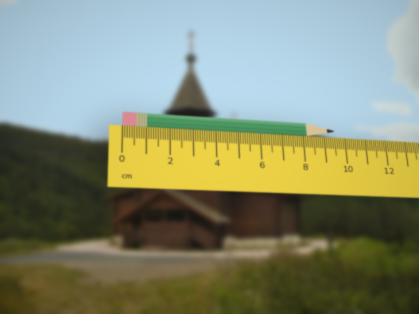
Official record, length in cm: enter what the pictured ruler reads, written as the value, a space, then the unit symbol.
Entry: 9.5 cm
